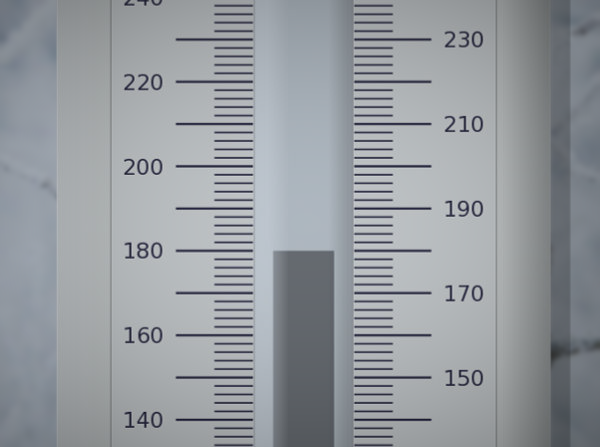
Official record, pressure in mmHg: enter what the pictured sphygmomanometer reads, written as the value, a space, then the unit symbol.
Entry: 180 mmHg
